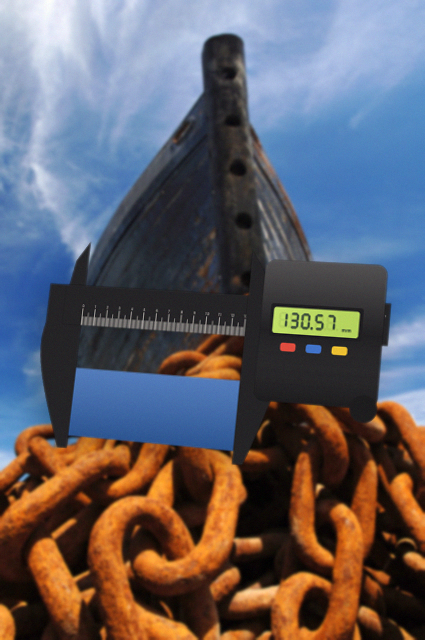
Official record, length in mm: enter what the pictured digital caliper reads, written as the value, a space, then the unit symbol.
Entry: 130.57 mm
